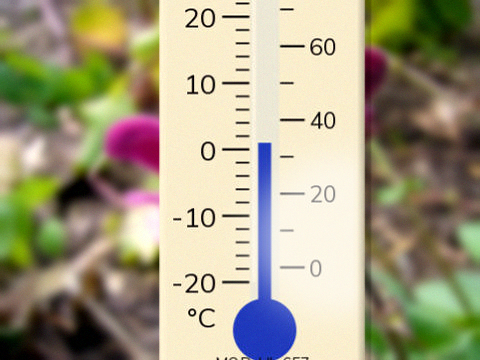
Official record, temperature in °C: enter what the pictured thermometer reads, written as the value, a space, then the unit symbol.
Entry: 1 °C
